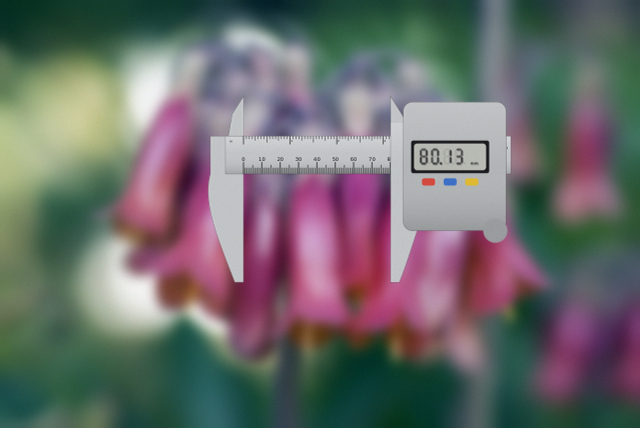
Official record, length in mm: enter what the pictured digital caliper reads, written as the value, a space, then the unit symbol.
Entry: 80.13 mm
